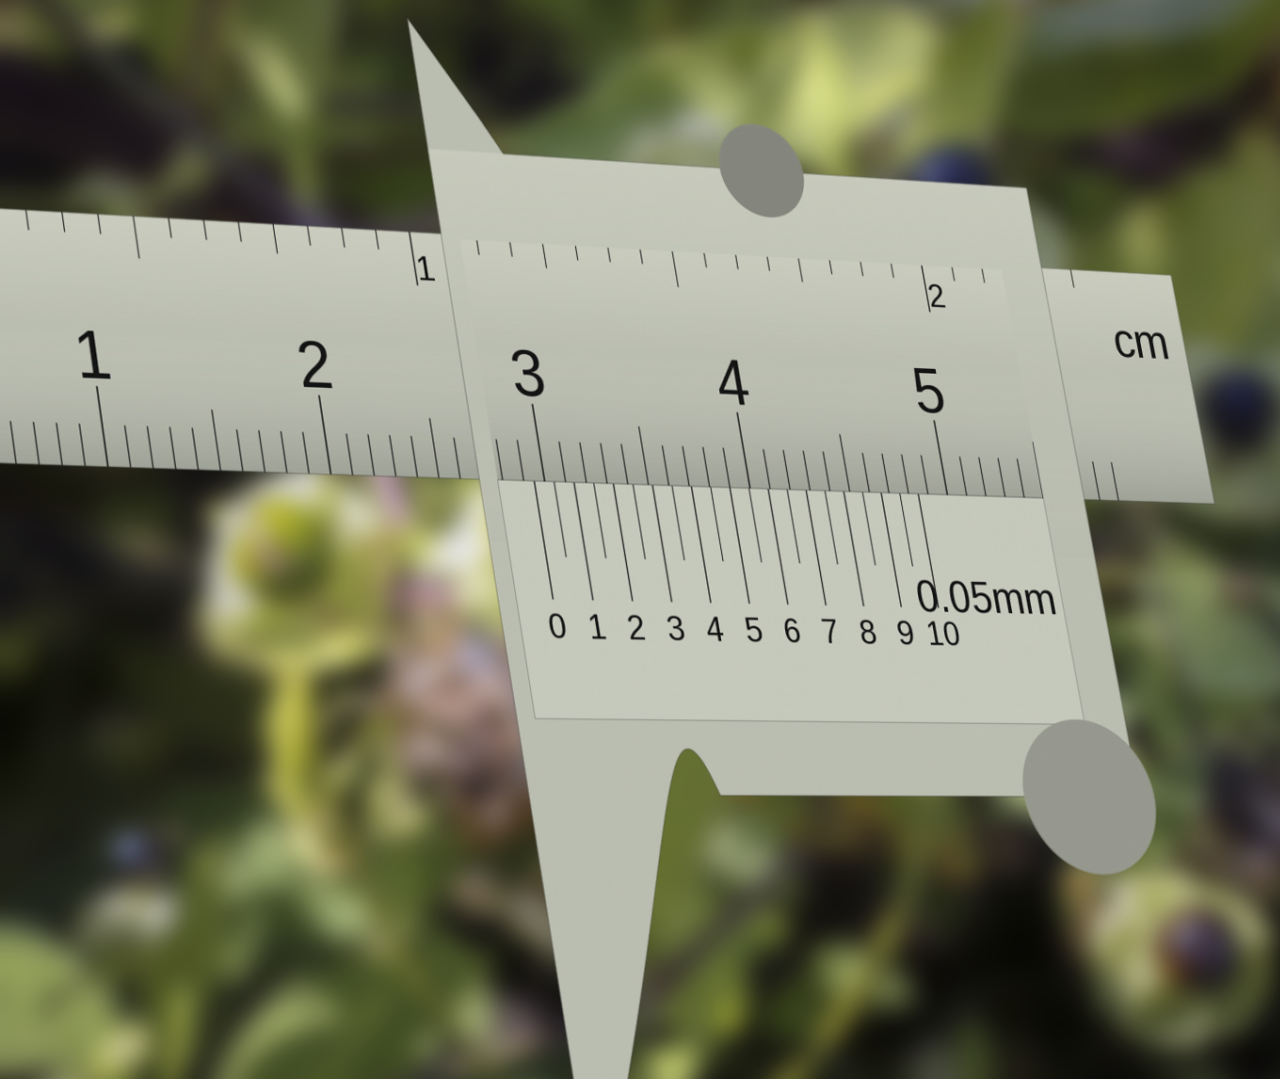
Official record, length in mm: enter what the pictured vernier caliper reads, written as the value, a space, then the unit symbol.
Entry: 29.5 mm
